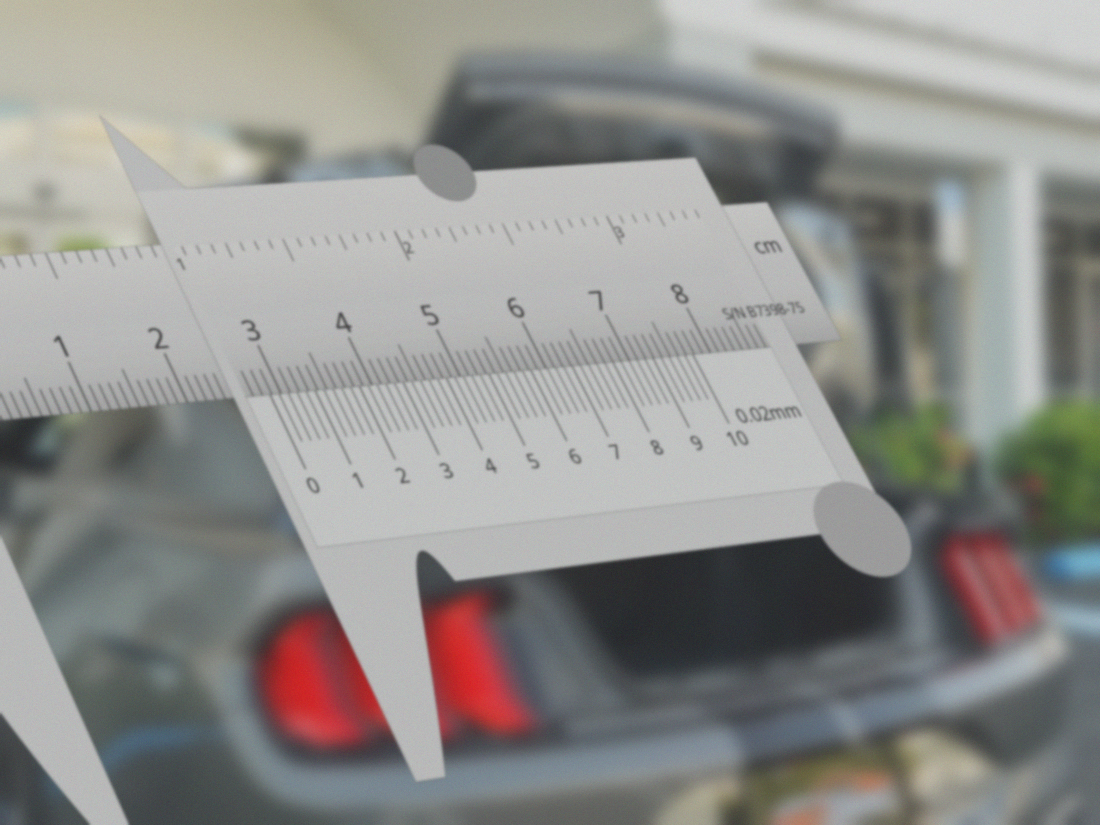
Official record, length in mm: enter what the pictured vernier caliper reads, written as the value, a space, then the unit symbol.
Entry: 28.8 mm
